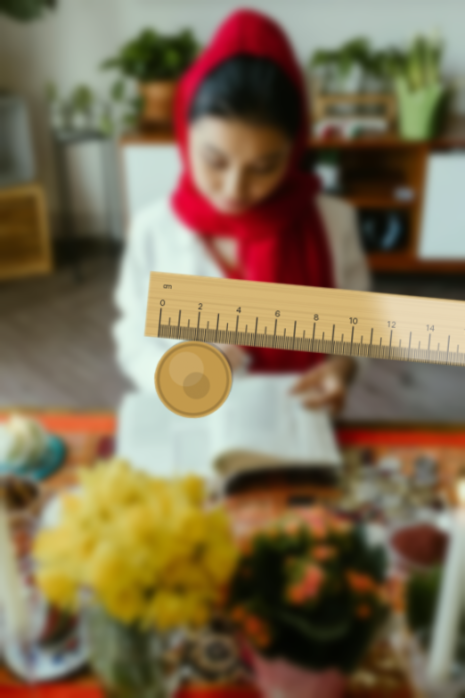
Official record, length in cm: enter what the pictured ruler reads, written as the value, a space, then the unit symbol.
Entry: 4 cm
